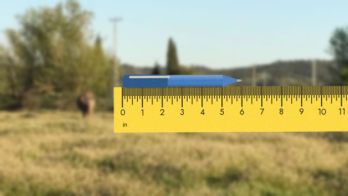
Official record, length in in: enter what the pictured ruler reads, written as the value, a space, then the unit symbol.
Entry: 6 in
